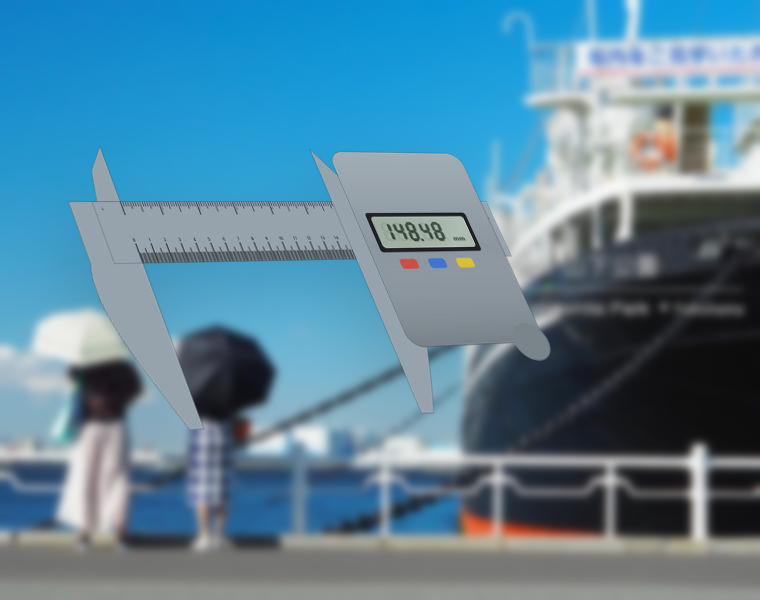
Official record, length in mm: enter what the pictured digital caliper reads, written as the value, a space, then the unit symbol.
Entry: 148.48 mm
